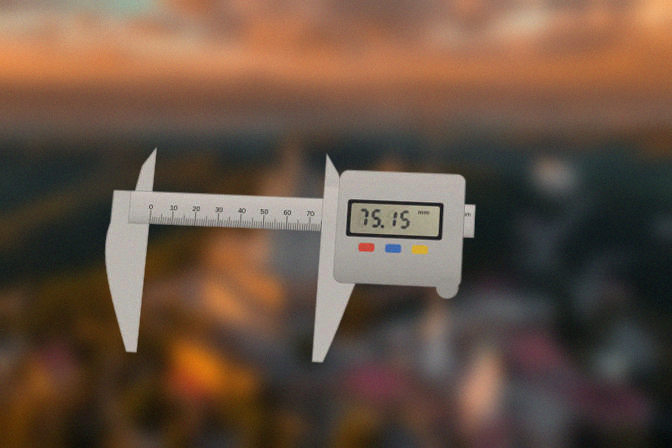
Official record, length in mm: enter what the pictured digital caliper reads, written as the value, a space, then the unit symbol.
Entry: 75.15 mm
